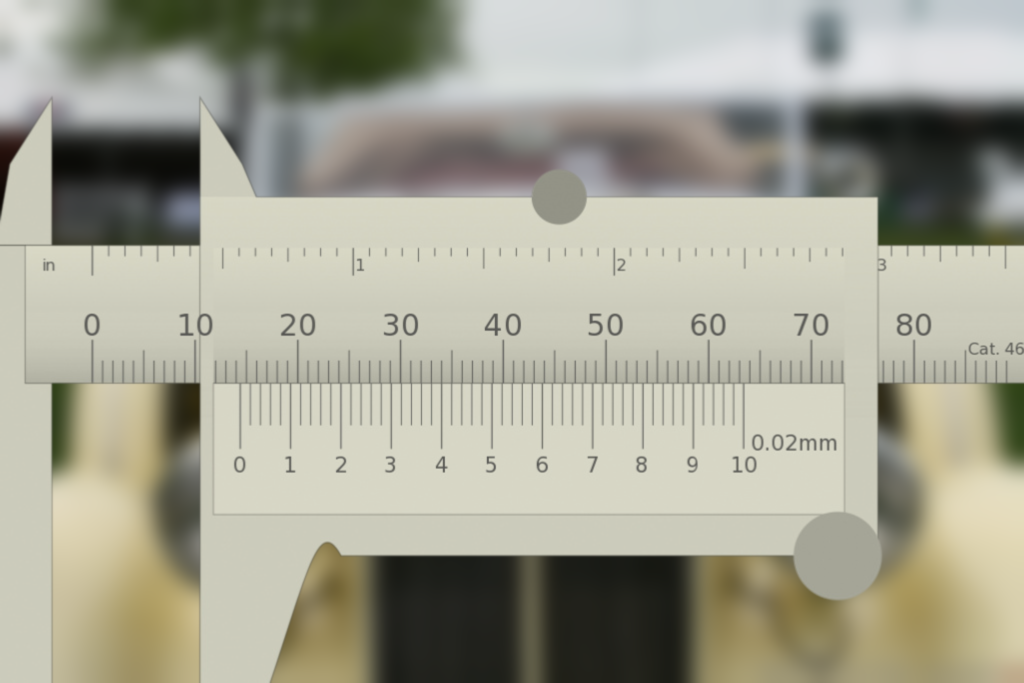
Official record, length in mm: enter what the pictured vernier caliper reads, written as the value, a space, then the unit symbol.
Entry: 14.4 mm
